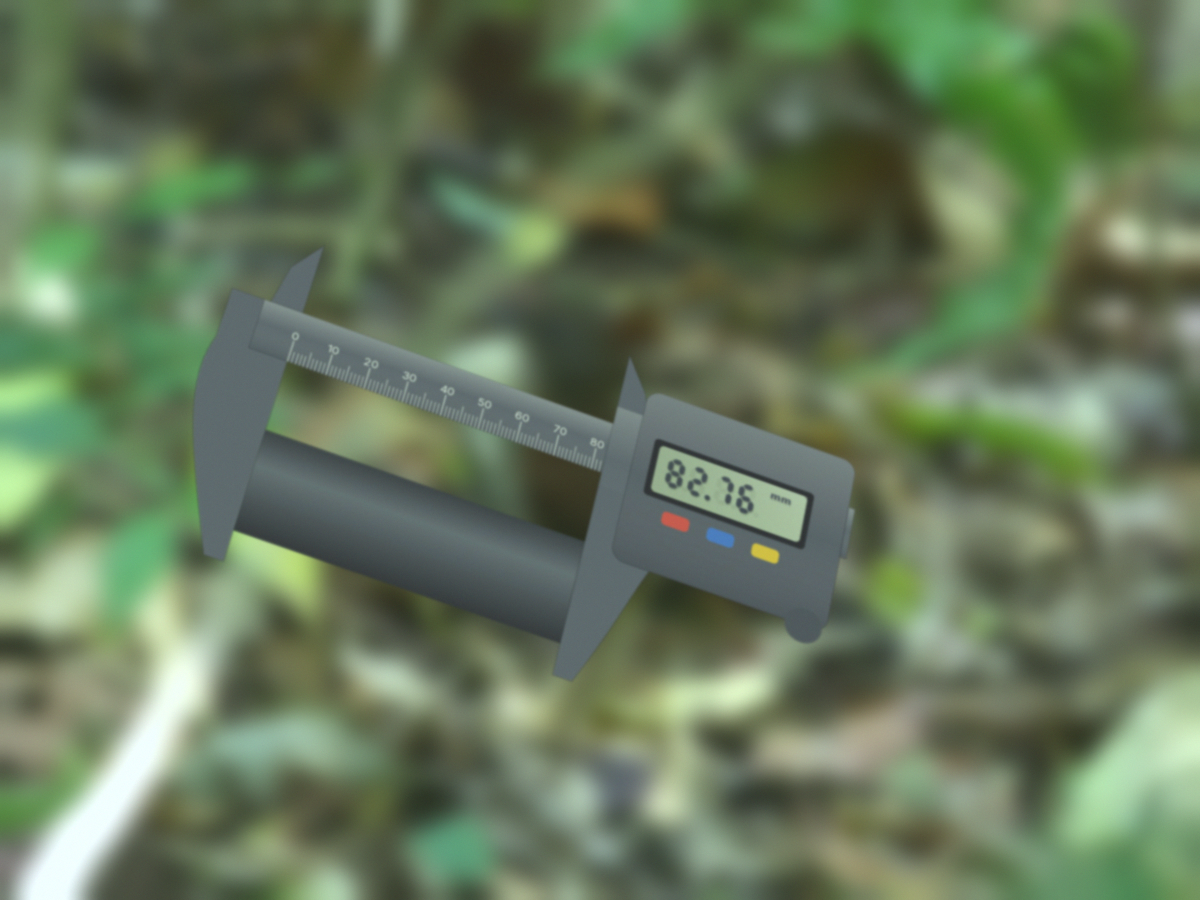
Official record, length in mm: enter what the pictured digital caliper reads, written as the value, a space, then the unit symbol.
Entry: 82.76 mm
